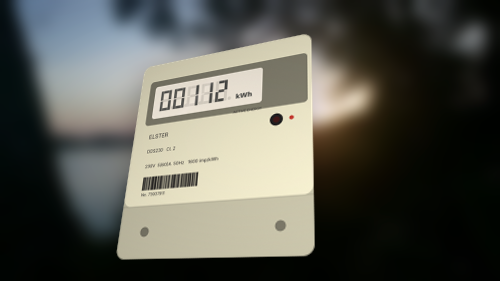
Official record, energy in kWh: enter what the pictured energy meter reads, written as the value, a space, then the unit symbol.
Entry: 112 kWh
